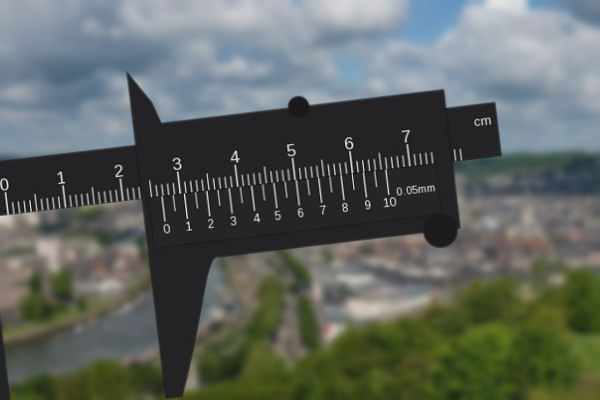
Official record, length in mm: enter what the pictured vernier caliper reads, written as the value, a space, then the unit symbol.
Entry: 26.8 mm
